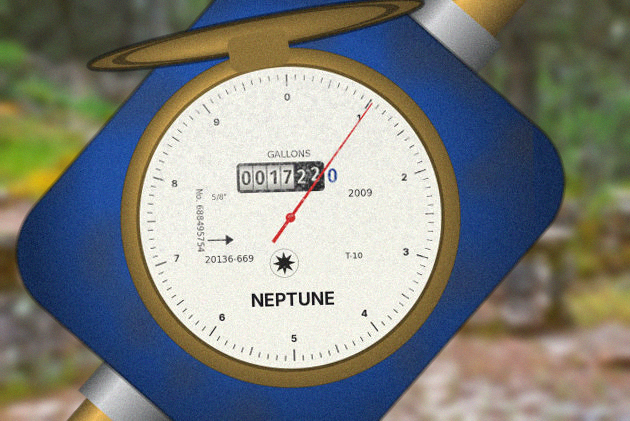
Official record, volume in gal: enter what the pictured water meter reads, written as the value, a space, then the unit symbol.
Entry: 17221.0 gal
